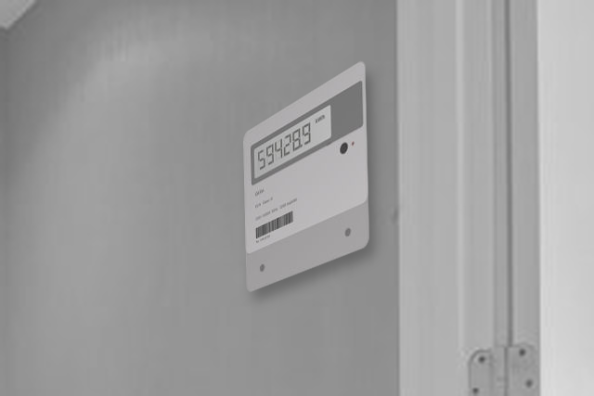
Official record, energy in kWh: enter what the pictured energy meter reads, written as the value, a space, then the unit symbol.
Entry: 59428.9 kWh
